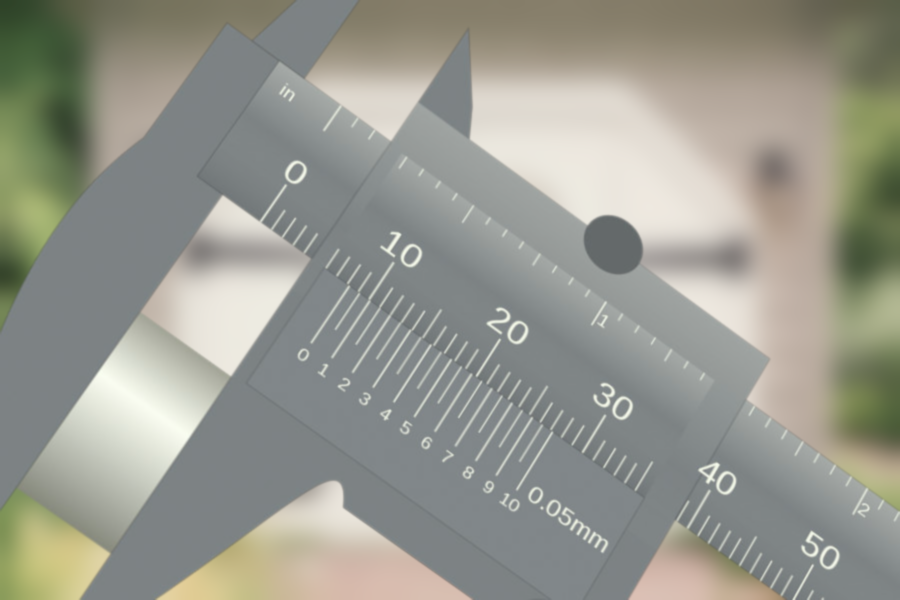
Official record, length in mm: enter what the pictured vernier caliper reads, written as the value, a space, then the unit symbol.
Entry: 8.2 mm
